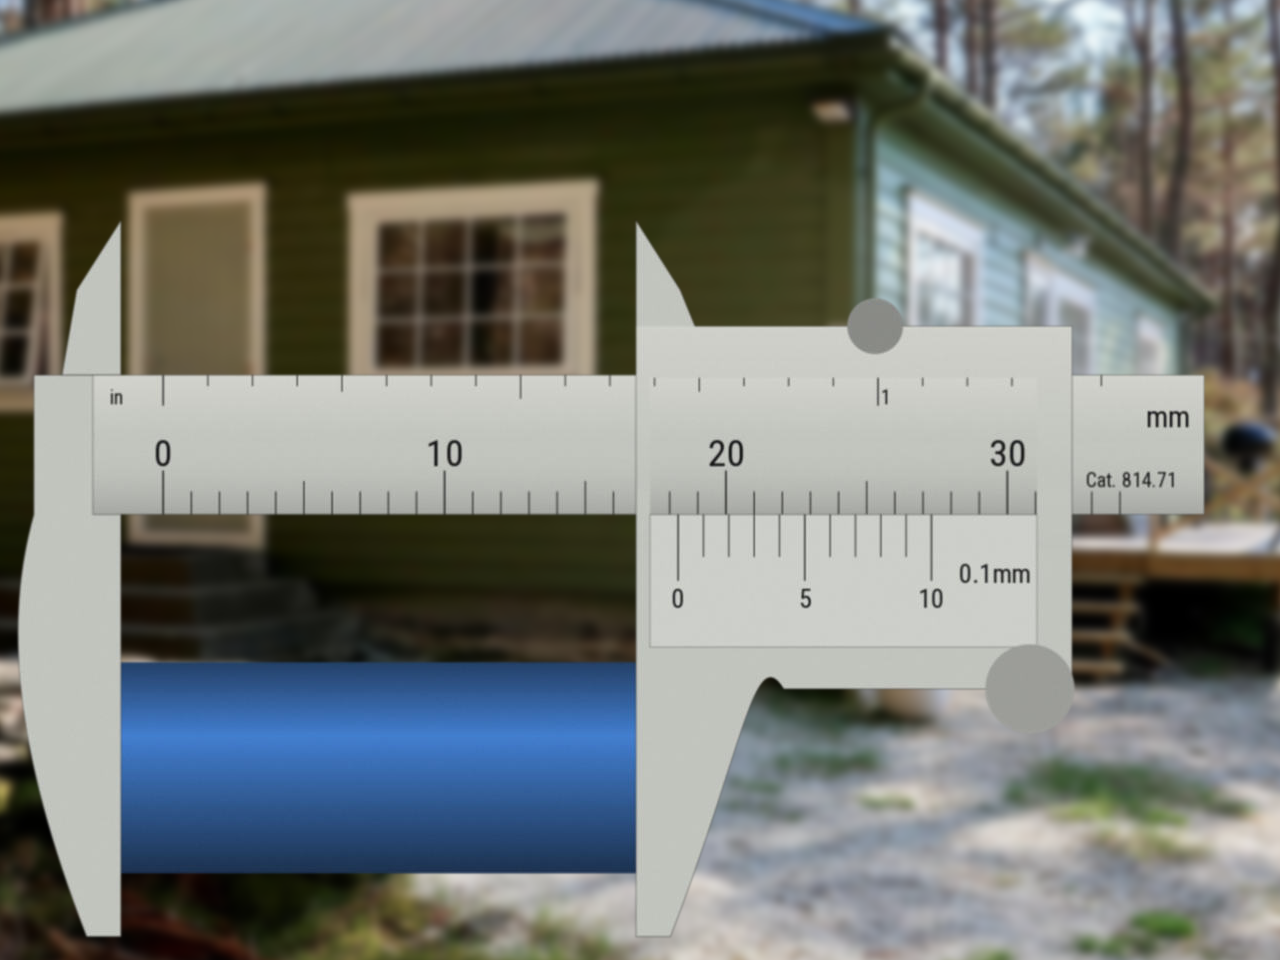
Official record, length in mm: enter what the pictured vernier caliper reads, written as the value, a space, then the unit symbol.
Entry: 18.3 mm
